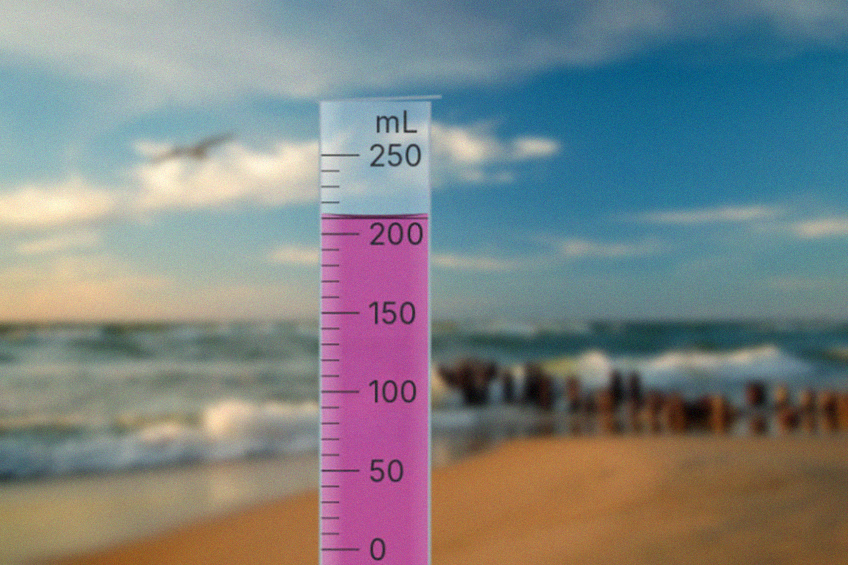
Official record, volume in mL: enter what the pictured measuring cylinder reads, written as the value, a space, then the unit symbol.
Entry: 210 mL
